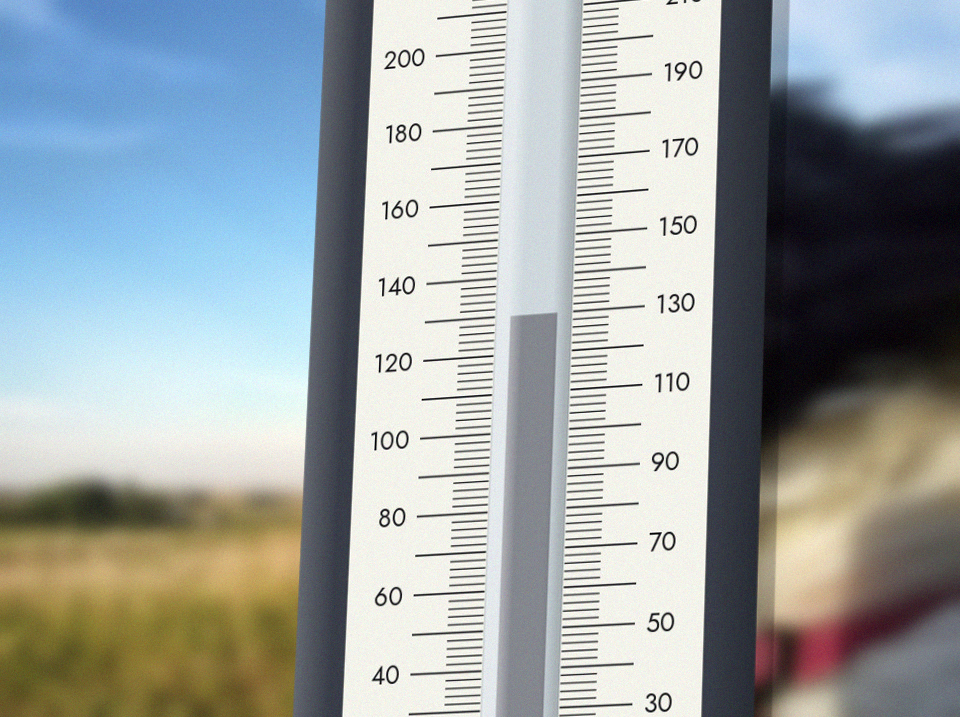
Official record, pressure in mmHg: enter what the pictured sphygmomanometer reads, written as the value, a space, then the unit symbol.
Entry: 130 mmHg
